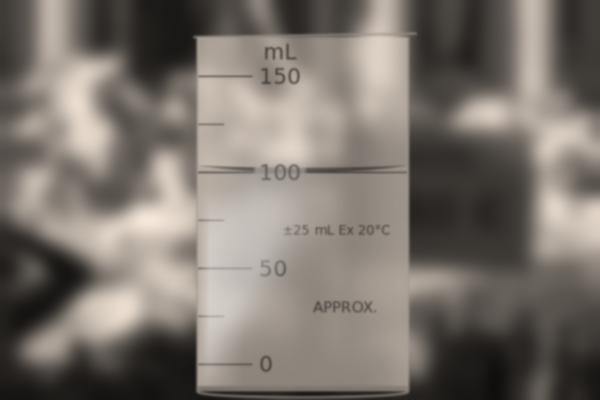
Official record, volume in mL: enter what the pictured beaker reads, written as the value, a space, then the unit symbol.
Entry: 100 mL
